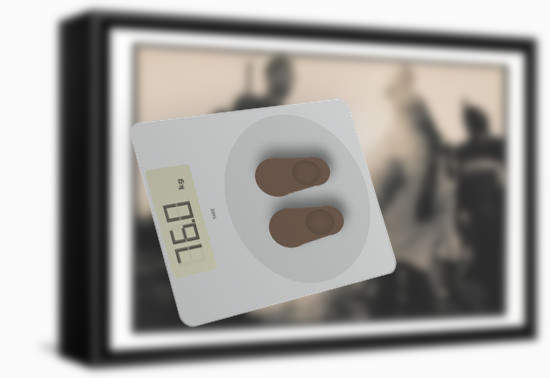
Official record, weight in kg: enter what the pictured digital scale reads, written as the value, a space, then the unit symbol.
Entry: 76.0 kg
